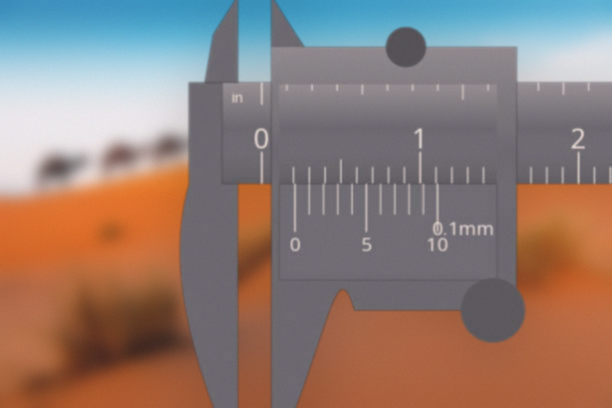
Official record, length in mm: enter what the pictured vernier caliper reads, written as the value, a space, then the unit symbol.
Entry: 2.1 mm
